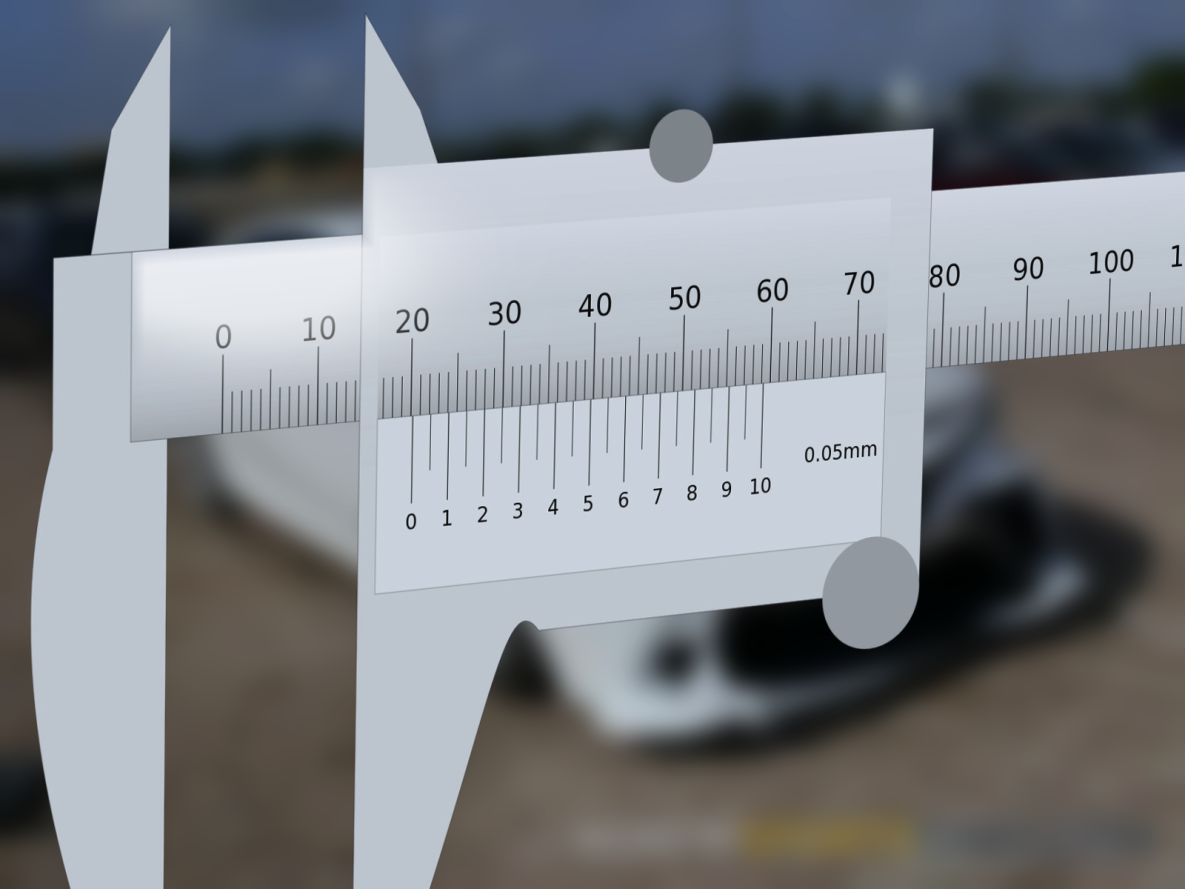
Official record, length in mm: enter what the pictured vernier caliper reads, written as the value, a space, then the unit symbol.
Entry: 20.2 mm
